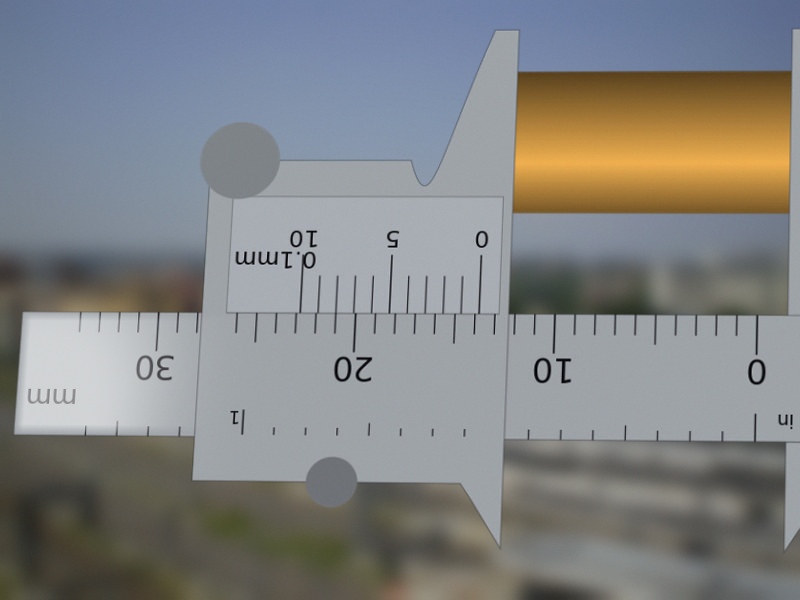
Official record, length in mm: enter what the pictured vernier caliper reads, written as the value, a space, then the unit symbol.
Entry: 13.8 mm
